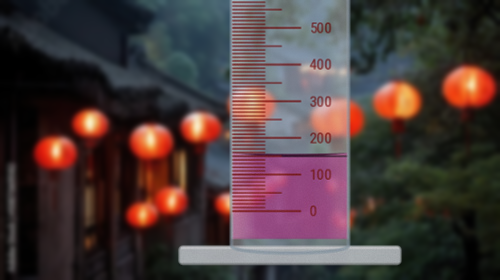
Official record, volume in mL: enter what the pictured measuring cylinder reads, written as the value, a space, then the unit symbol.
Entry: 150 mL
